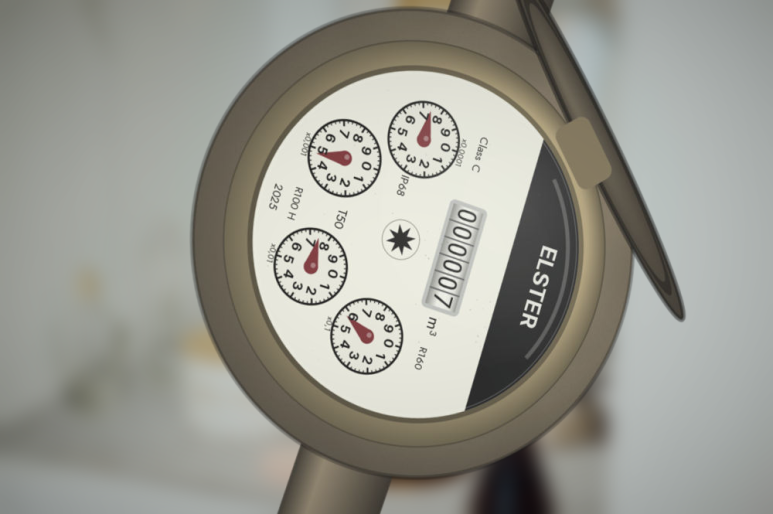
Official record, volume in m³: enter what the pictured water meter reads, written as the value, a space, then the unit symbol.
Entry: 7.5747 m³
